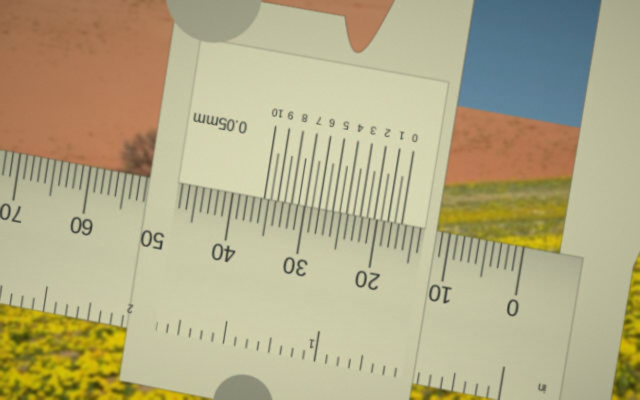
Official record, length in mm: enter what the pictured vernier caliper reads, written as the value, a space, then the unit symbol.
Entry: 16.6 mm
